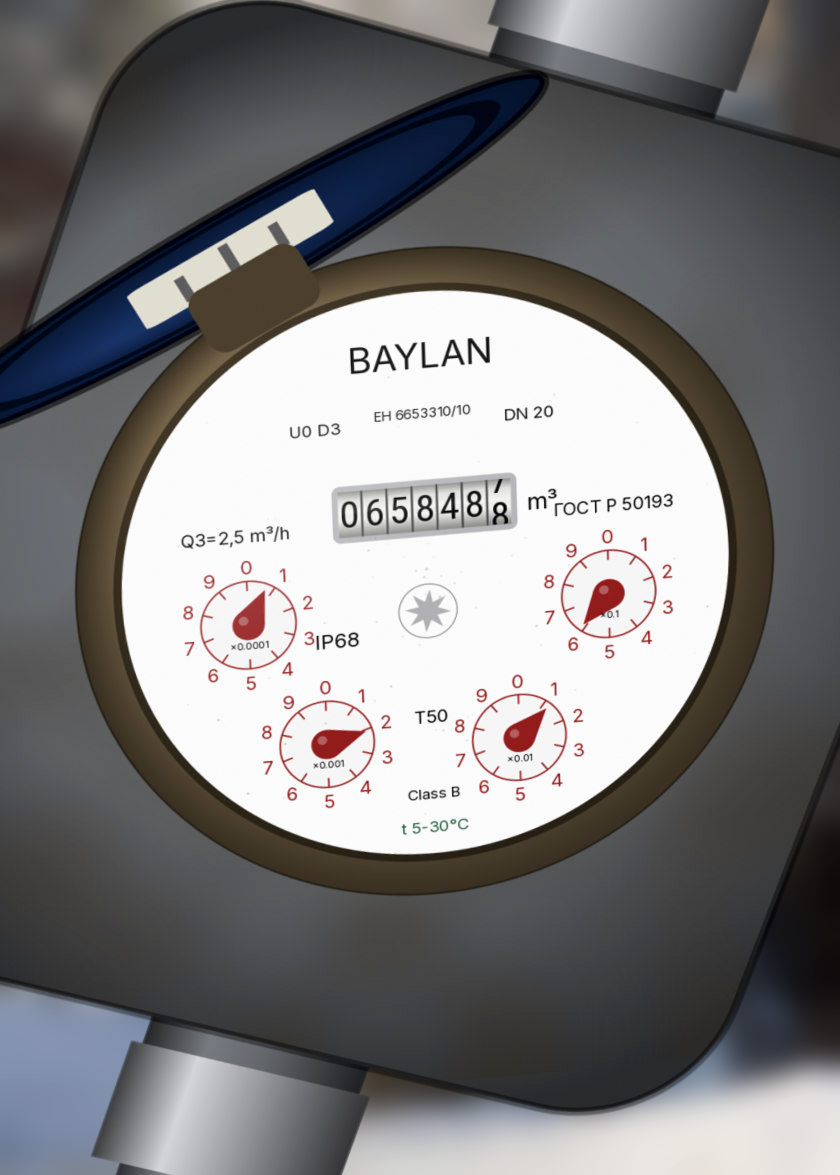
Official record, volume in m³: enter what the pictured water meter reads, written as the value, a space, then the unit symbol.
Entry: 658487.6120 m³
